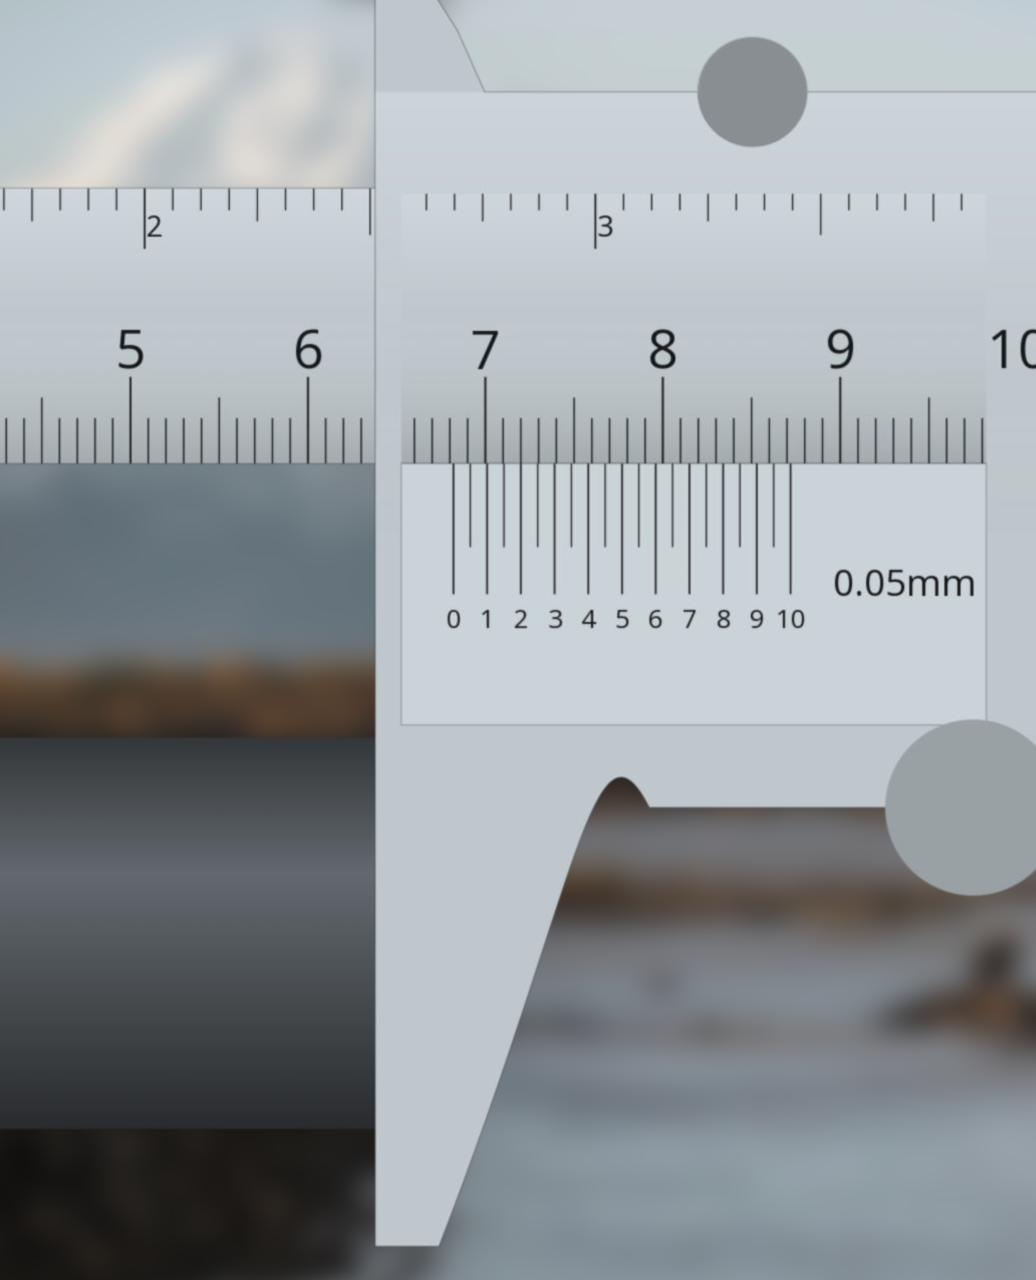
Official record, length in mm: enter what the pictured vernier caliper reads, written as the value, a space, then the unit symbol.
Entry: 68.2 mm
